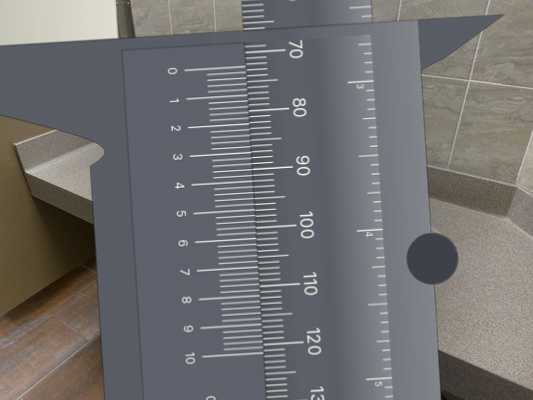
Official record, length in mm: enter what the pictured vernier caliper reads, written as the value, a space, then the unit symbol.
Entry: 72.4 mm
